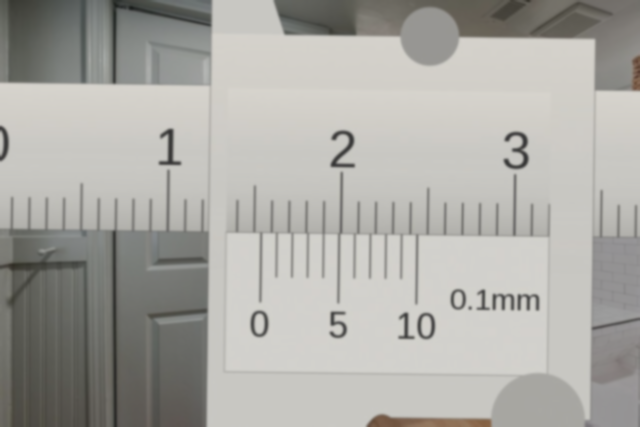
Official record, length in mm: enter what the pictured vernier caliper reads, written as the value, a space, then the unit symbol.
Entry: 15.4 mm
